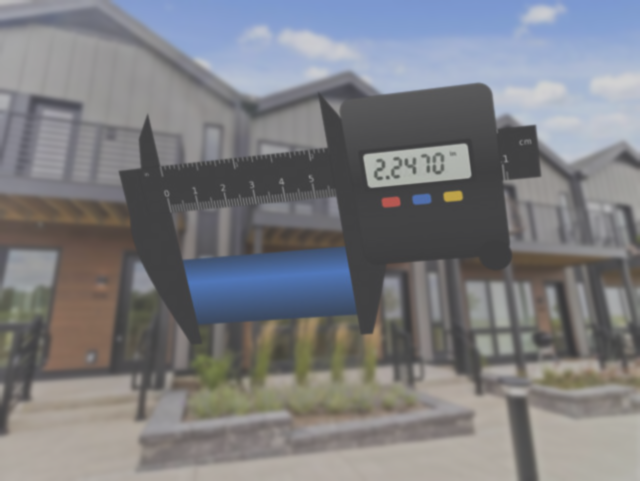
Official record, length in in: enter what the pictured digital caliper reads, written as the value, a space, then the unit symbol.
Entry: 2.2470 in
